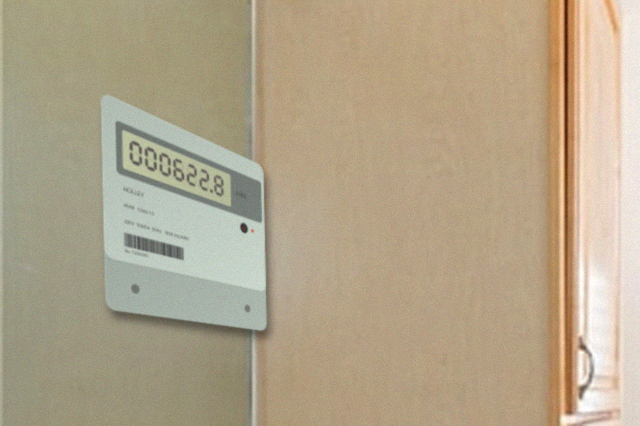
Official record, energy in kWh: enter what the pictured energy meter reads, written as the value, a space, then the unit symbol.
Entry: 622.8 kWh
